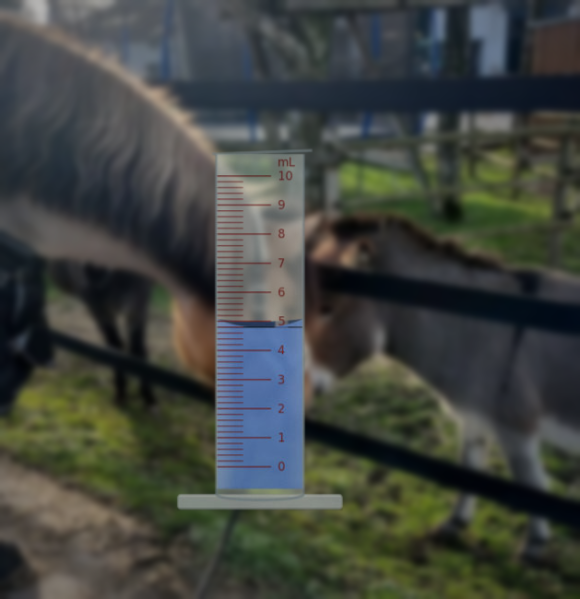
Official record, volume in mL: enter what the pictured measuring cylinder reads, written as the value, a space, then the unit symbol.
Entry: 4.8 mL
